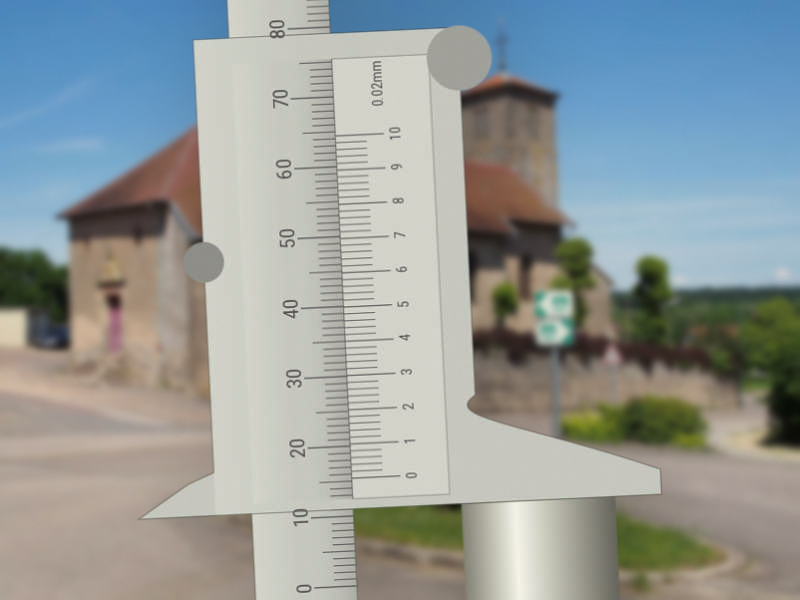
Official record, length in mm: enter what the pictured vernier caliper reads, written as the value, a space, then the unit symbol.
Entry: 15.4 mm
